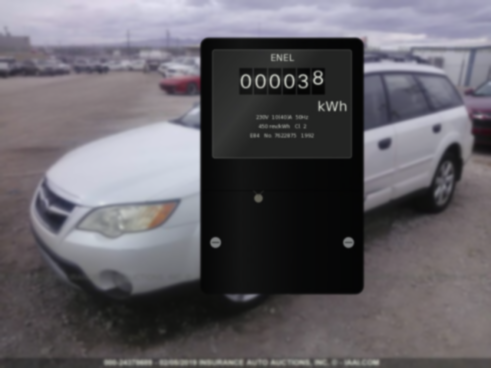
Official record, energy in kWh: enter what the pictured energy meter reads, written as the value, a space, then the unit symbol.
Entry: 38 kWh
